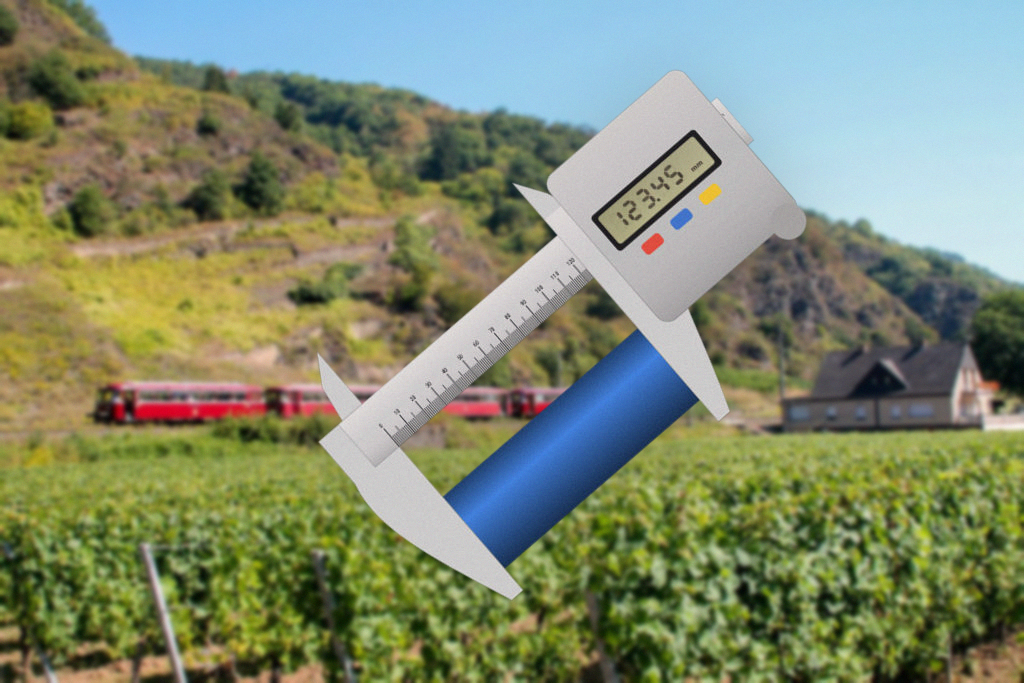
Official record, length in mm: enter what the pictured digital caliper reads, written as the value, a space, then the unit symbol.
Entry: 123.45 mm
